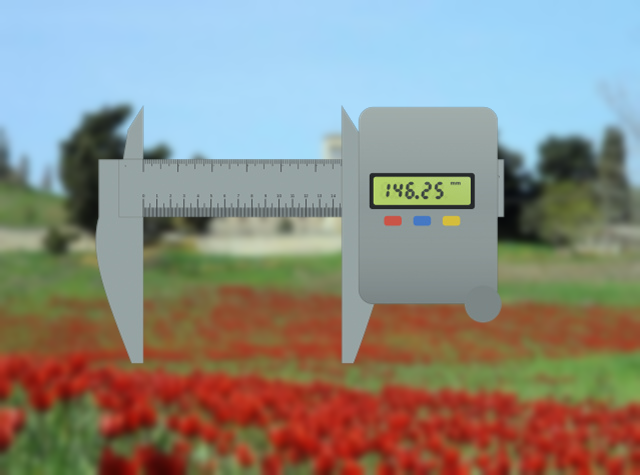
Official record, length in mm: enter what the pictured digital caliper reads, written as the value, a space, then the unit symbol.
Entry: 146.25 mm
